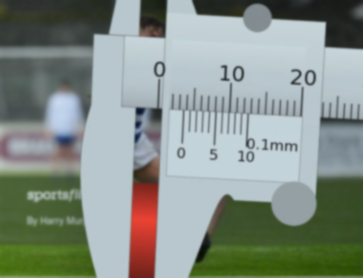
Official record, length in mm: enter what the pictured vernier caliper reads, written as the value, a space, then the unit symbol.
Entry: 3.6 mm
